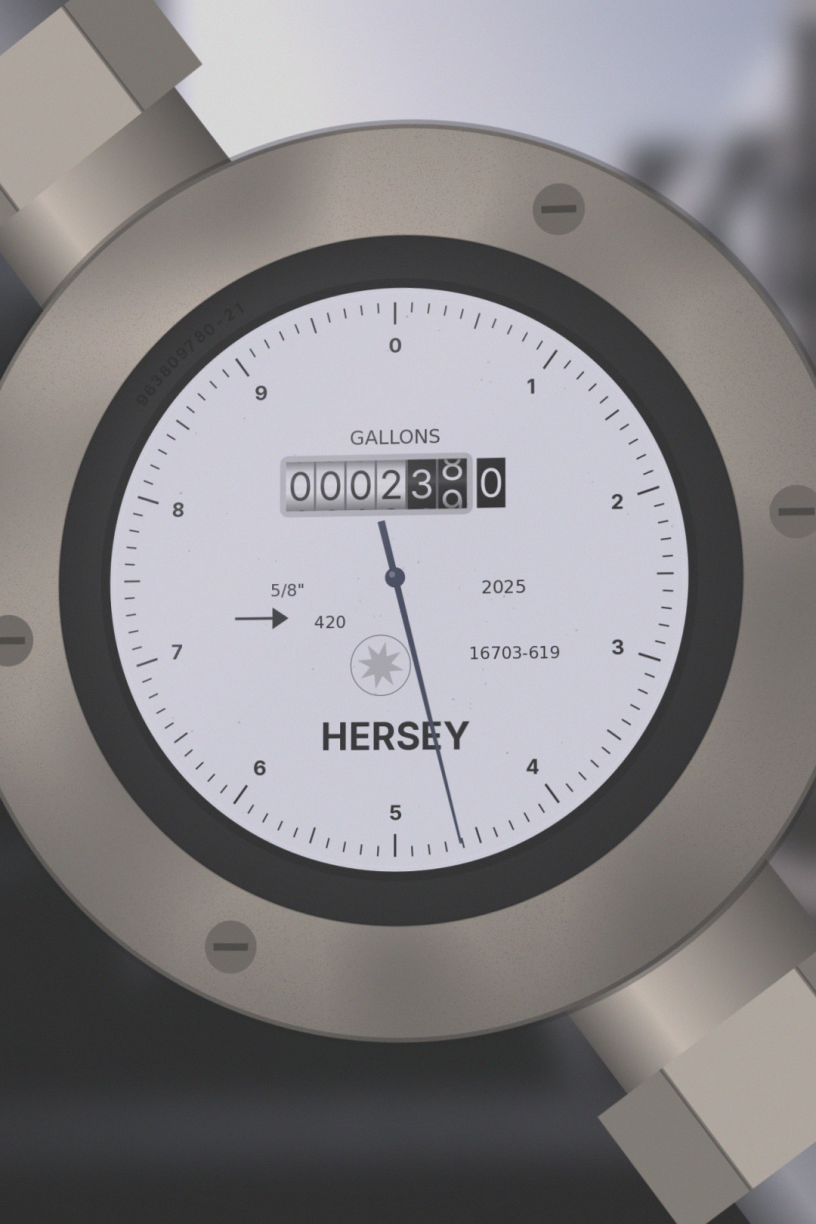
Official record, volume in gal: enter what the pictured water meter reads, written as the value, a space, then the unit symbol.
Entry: 2384.6 gal
